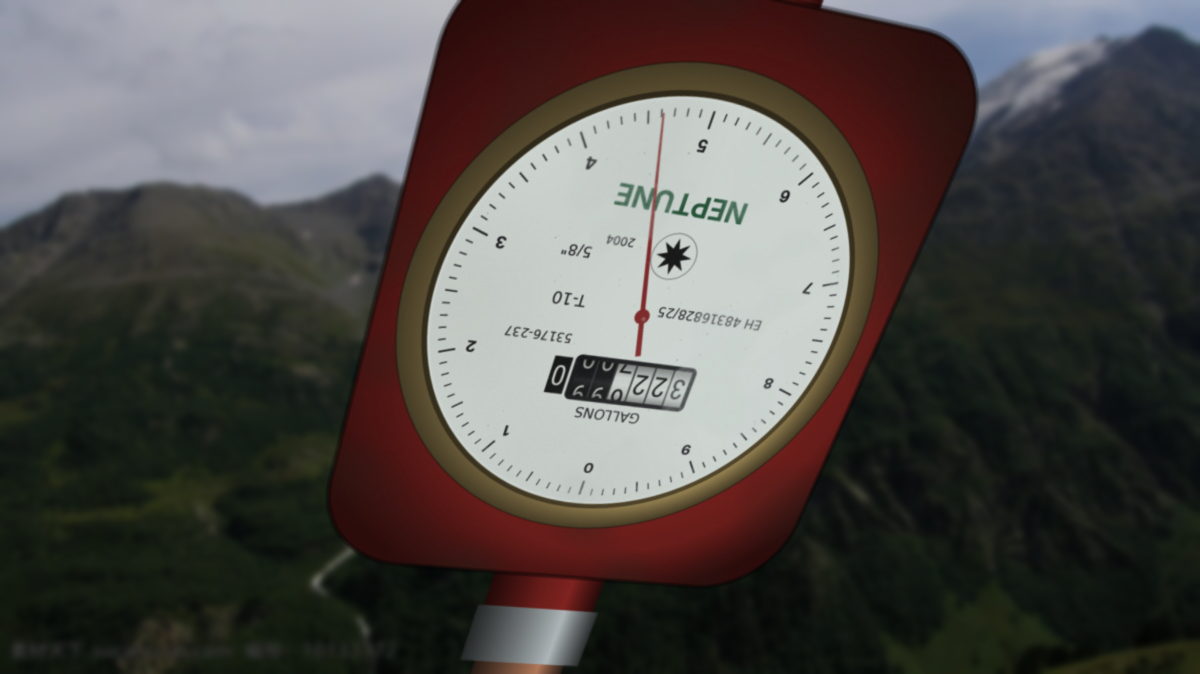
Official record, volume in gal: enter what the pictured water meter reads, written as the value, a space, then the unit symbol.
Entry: 3226994.6 gal
